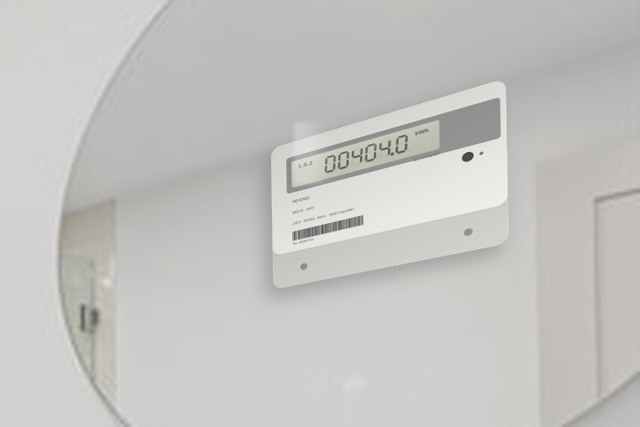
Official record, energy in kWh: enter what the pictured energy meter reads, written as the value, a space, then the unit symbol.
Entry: 404.0 kWh
